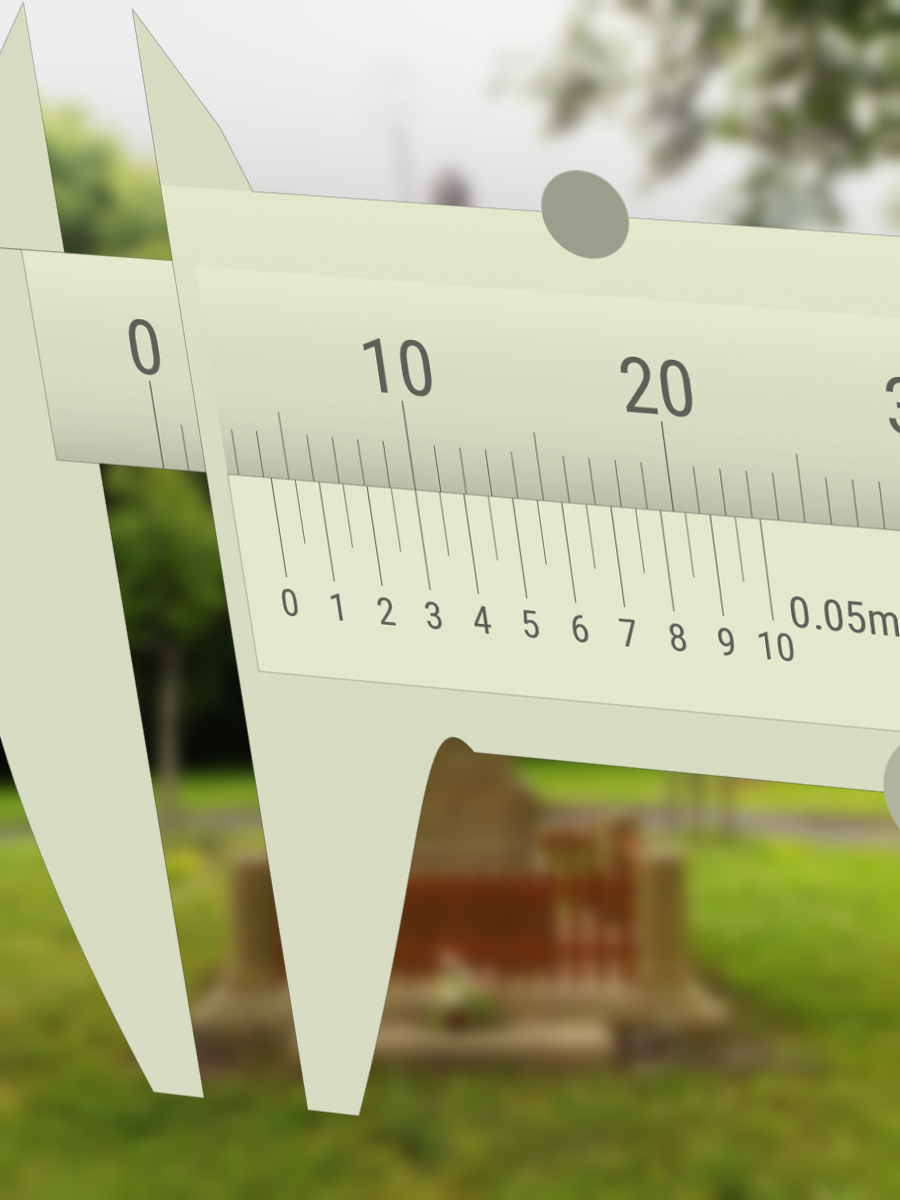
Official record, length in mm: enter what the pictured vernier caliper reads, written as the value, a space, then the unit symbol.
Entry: 4.30 mm
